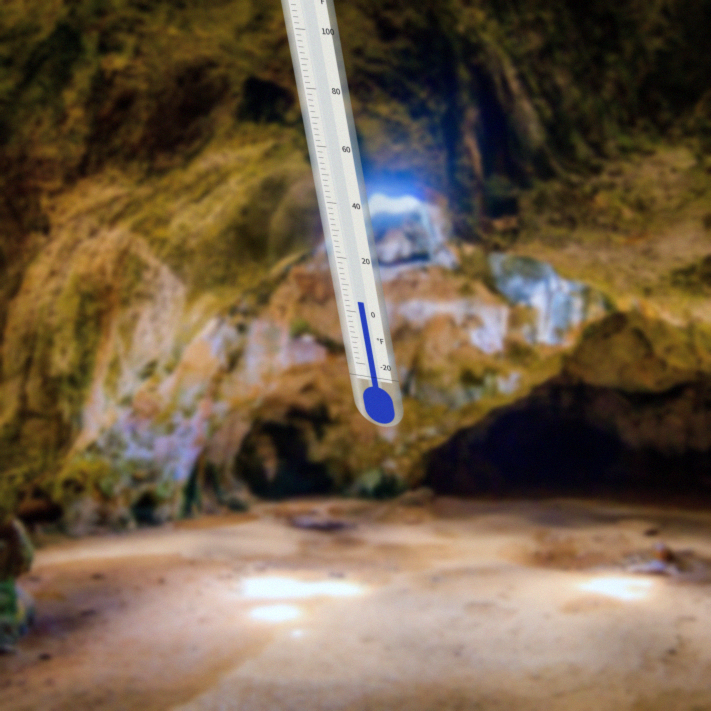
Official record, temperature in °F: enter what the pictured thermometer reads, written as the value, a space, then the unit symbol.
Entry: 4 °F
